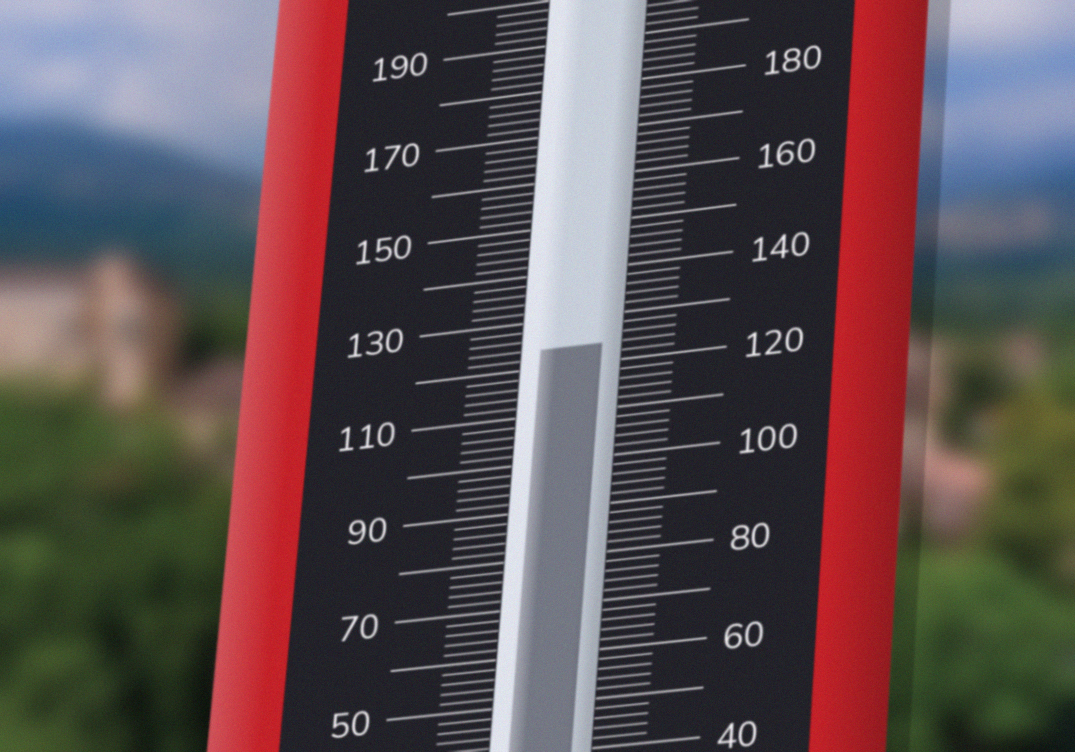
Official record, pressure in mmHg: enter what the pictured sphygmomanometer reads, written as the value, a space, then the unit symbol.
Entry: 124 mmHg
